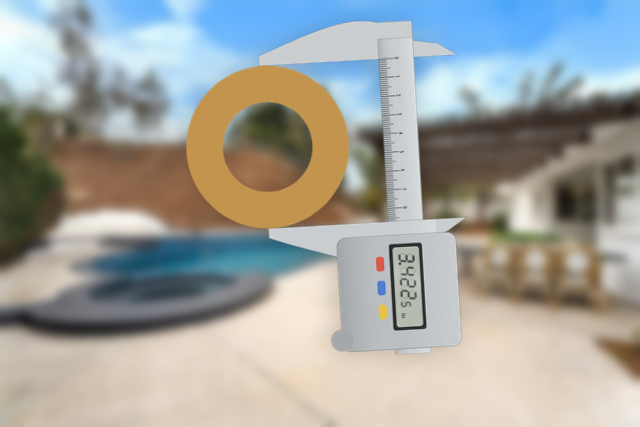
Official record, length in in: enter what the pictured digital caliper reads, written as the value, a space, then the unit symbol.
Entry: 3.4225 in
